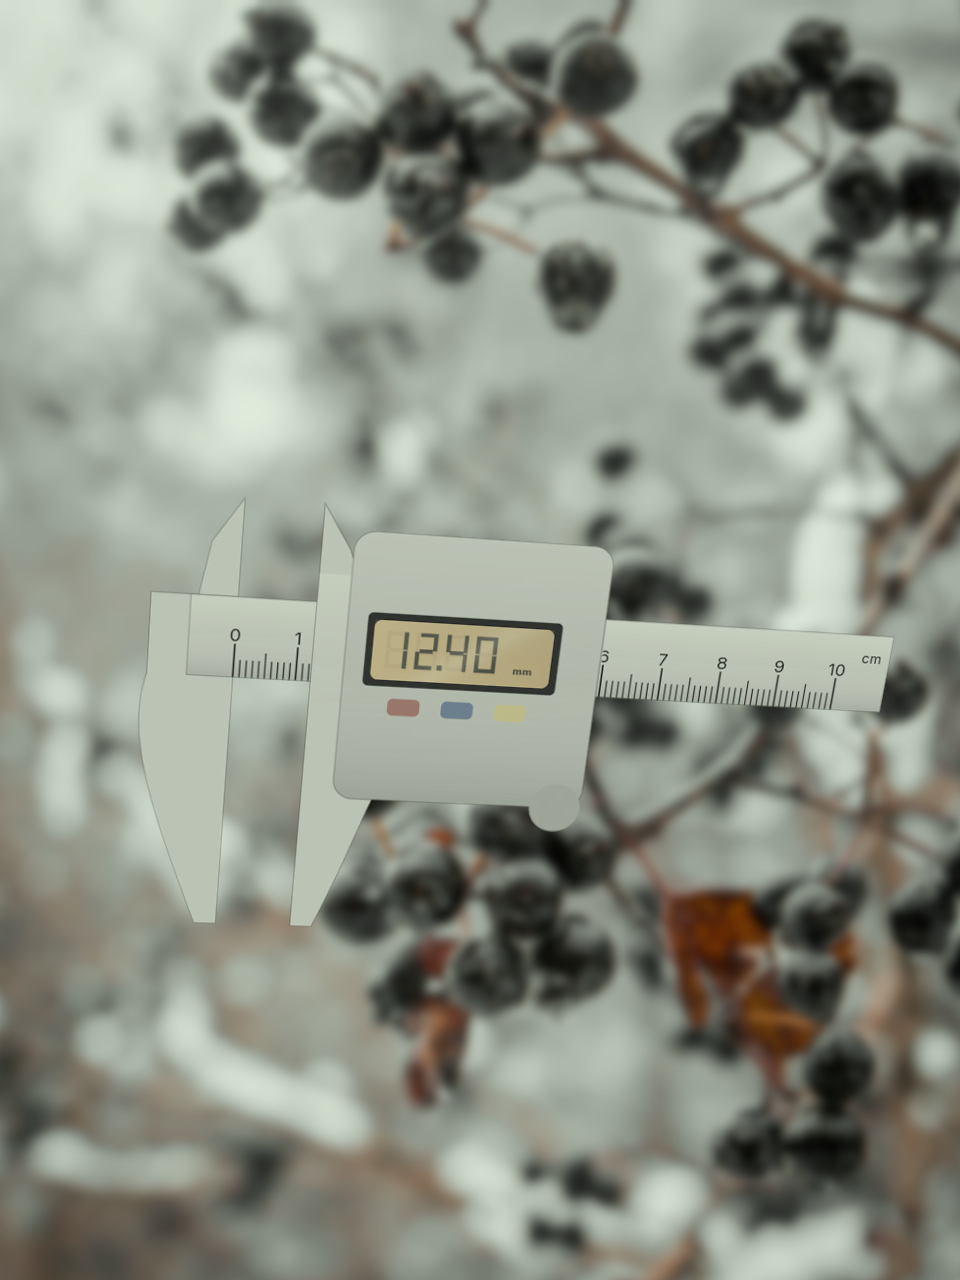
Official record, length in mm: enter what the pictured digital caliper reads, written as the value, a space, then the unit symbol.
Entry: 12.40 mm
